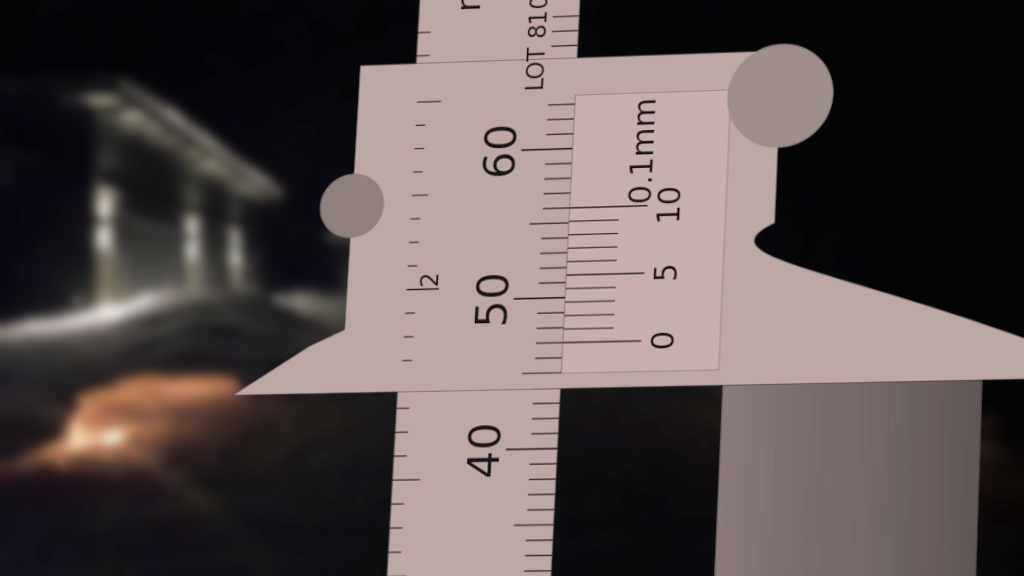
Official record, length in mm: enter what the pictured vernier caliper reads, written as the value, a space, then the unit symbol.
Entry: 47.0 mm
